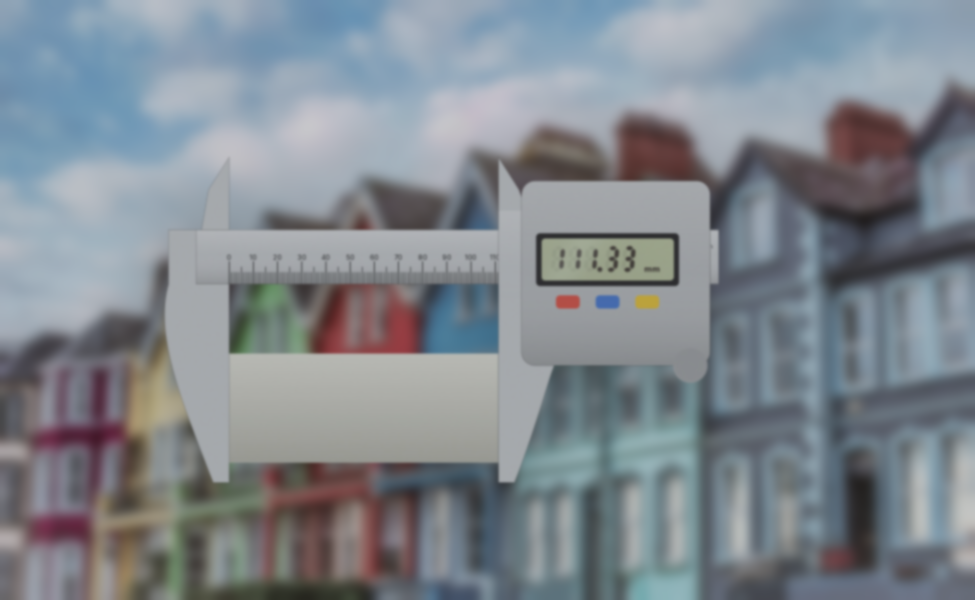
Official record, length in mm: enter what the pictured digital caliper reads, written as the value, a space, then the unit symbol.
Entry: 111.33 mm
